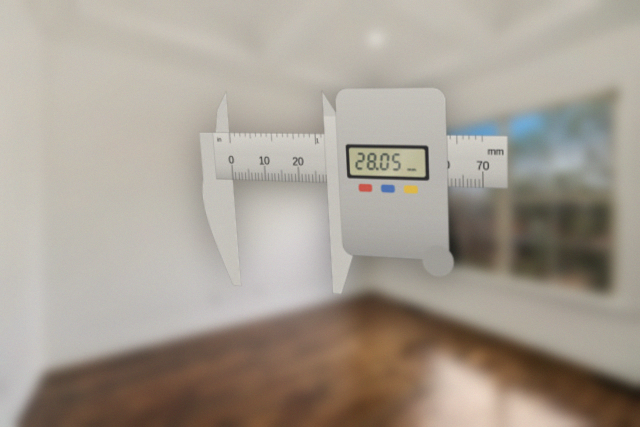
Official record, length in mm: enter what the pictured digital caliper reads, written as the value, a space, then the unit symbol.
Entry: 28.05 mm
